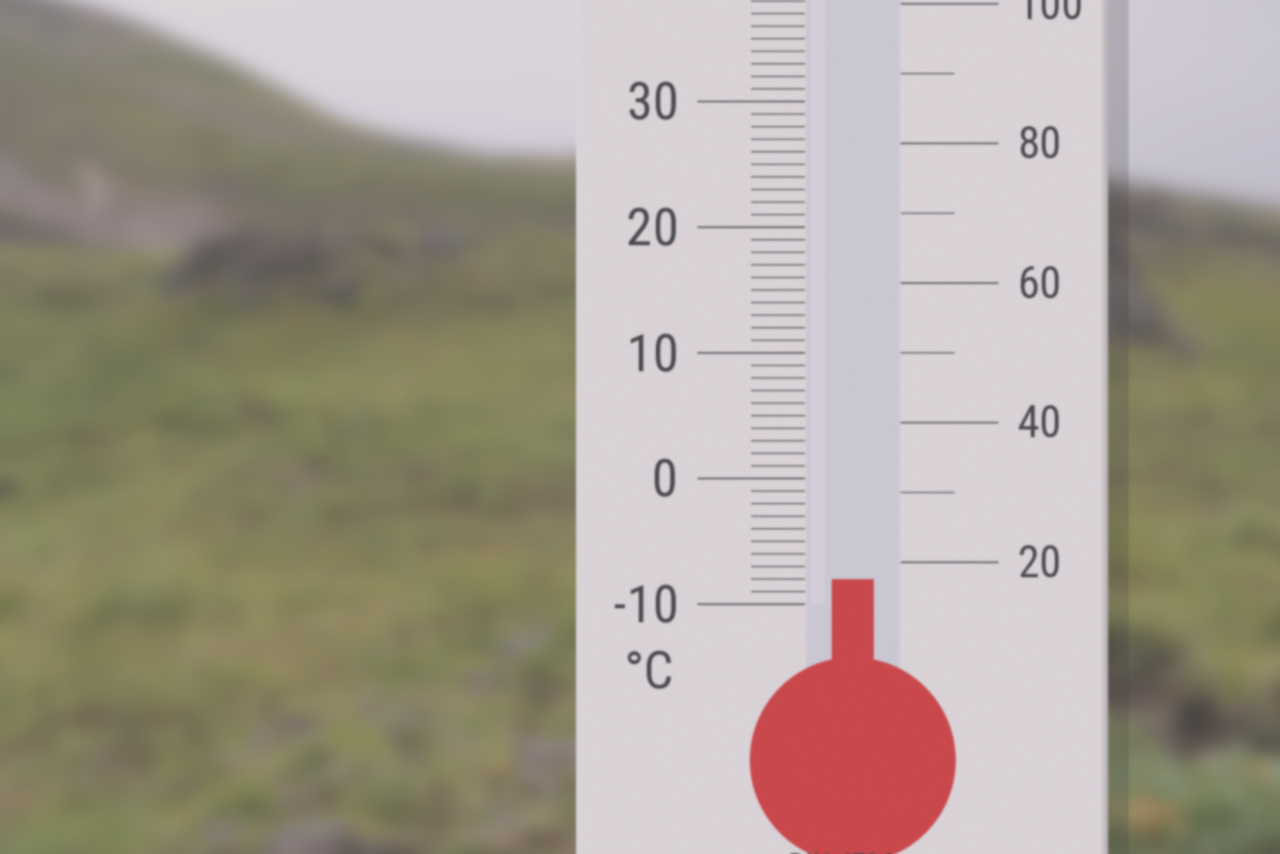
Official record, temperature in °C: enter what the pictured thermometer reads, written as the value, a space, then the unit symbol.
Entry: -8 °C
